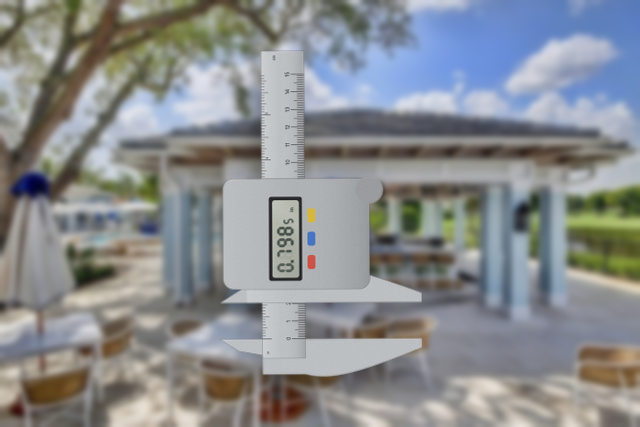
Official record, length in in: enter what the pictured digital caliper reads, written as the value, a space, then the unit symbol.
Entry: 0.7985 in
